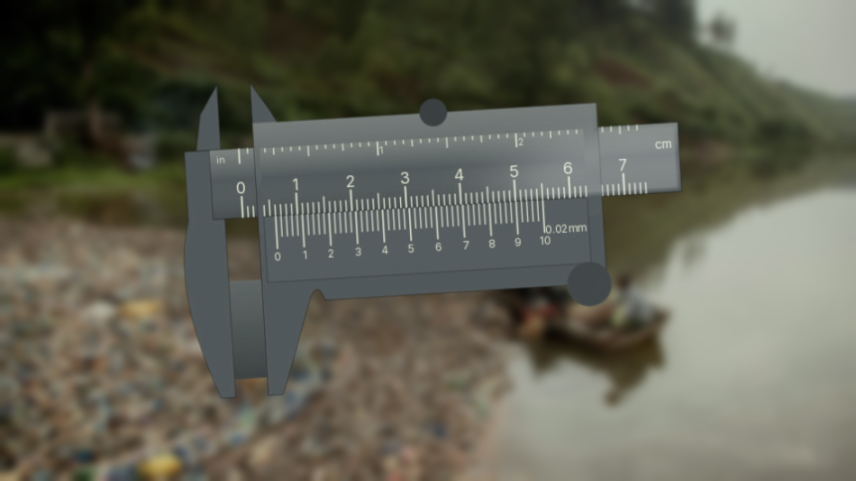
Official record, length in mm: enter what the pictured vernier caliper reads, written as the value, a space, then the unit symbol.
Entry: 6.0 mm
